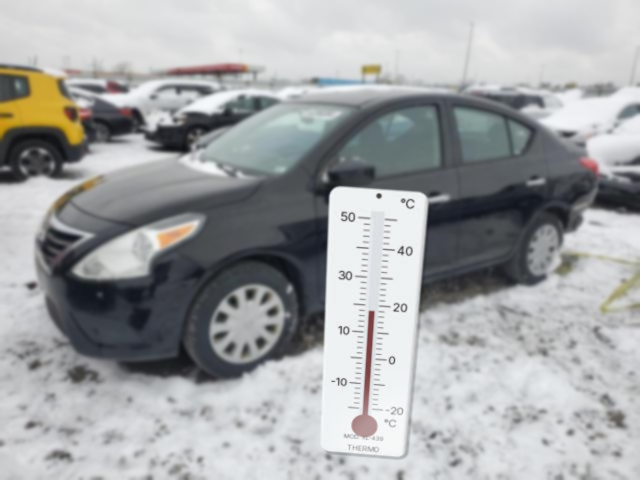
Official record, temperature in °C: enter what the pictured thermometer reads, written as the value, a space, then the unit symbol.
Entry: 18 °C
